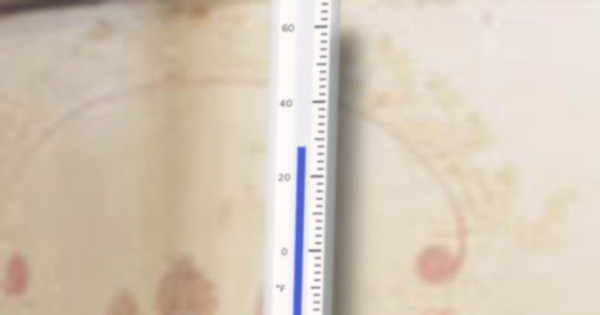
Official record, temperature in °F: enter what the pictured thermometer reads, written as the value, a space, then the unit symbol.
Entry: 28 °F
